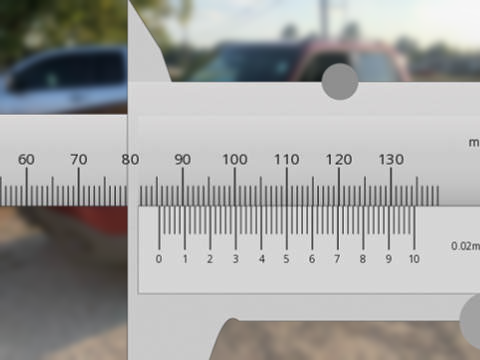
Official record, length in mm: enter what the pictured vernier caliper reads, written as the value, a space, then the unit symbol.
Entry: 85.5 mm
